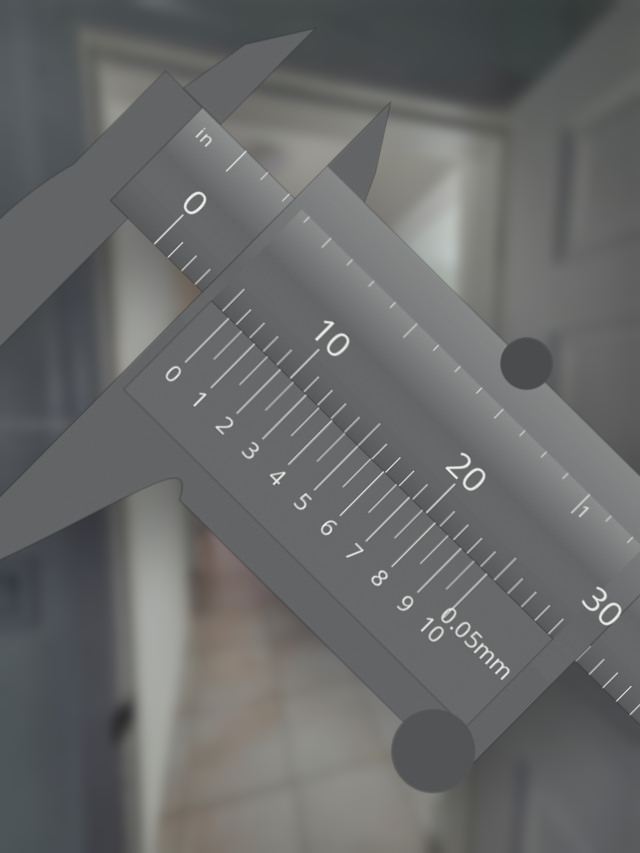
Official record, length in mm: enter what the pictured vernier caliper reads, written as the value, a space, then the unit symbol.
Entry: 5.5 mm
